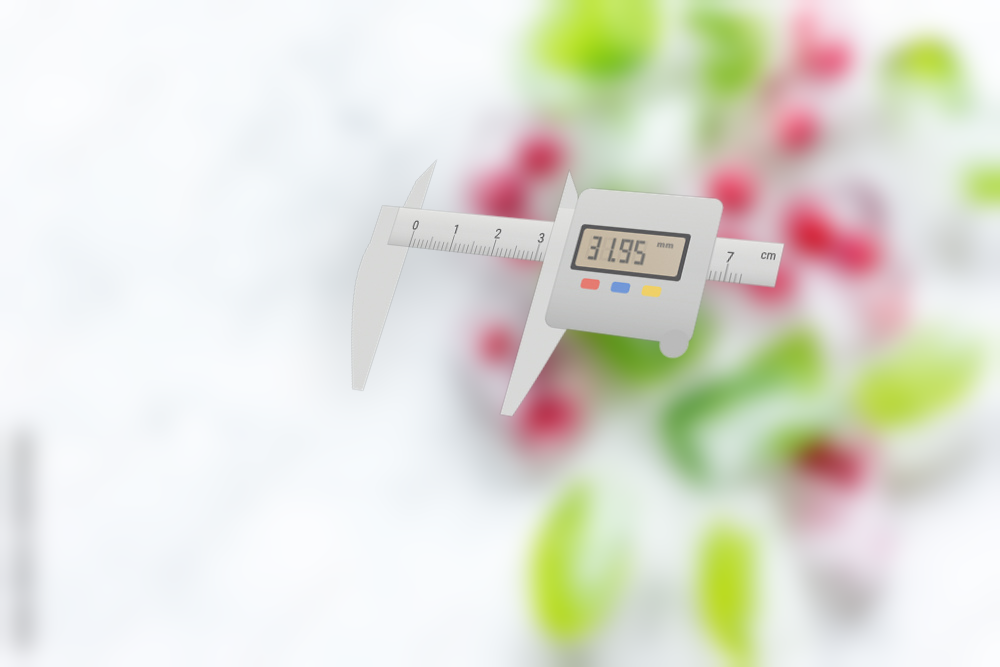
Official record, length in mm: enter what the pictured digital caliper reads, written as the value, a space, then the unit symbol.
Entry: 31.95 mm
